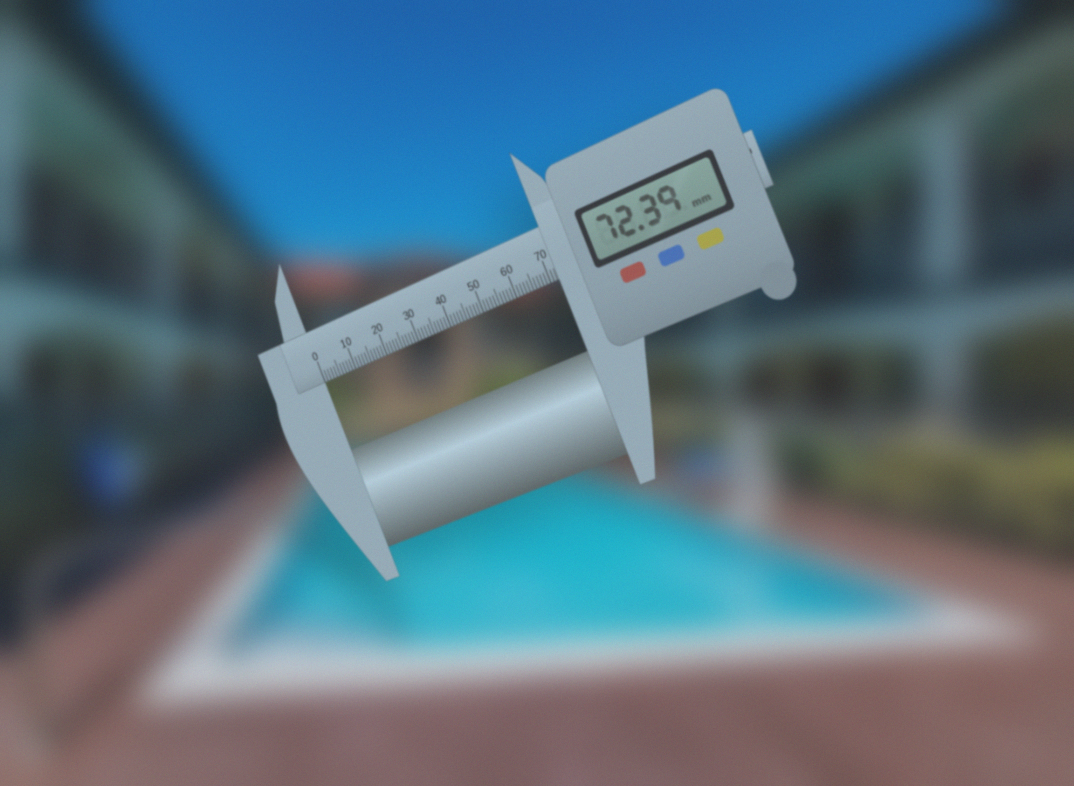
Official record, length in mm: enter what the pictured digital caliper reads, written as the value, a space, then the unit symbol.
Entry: 72.39 mm
